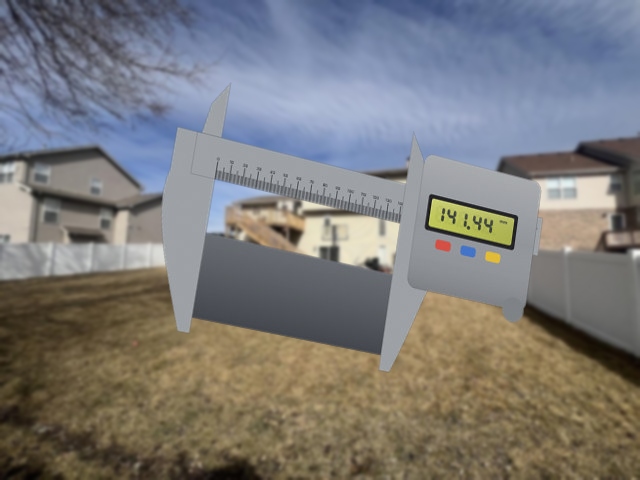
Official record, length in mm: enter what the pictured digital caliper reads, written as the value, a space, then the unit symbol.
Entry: 141.44 mm
